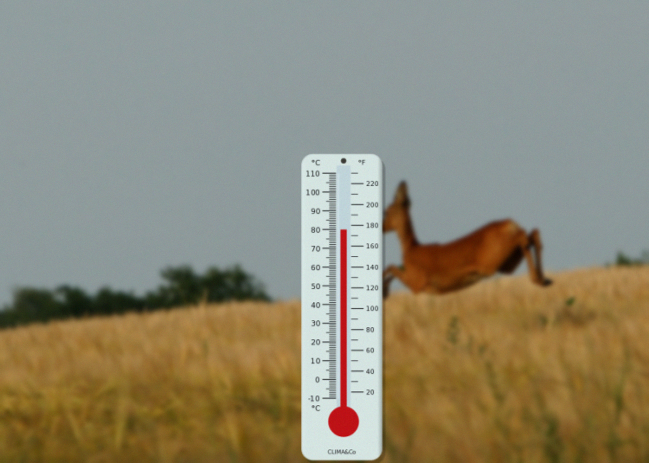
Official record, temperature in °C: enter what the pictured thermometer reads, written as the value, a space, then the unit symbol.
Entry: 80 °C
